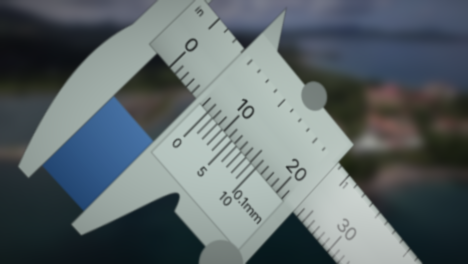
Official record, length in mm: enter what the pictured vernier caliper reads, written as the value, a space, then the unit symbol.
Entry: 7.0 mm
